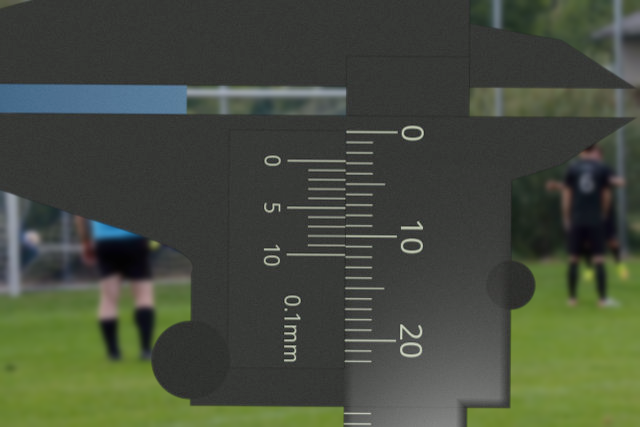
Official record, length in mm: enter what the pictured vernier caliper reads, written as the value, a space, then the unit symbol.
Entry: 2.8 mm
